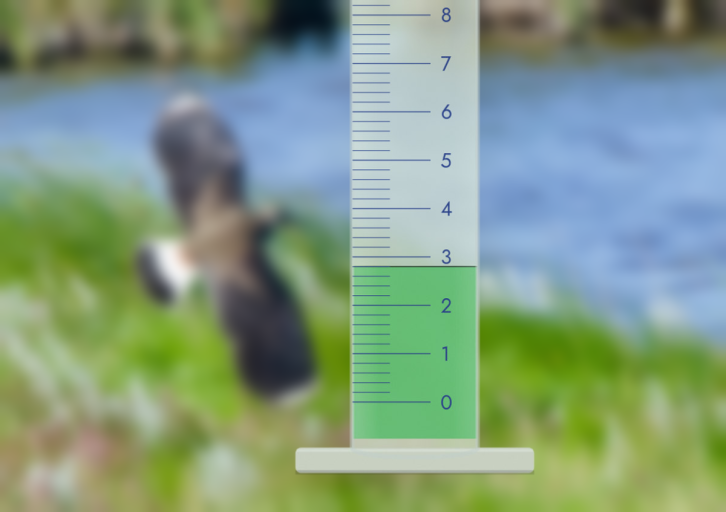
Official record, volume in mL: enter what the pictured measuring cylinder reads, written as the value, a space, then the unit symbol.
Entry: 2.8 mL
